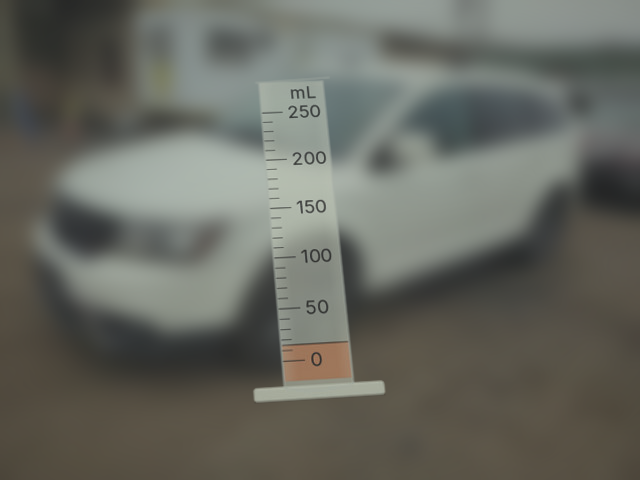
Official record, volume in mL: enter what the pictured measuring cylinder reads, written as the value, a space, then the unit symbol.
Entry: 15 mL
